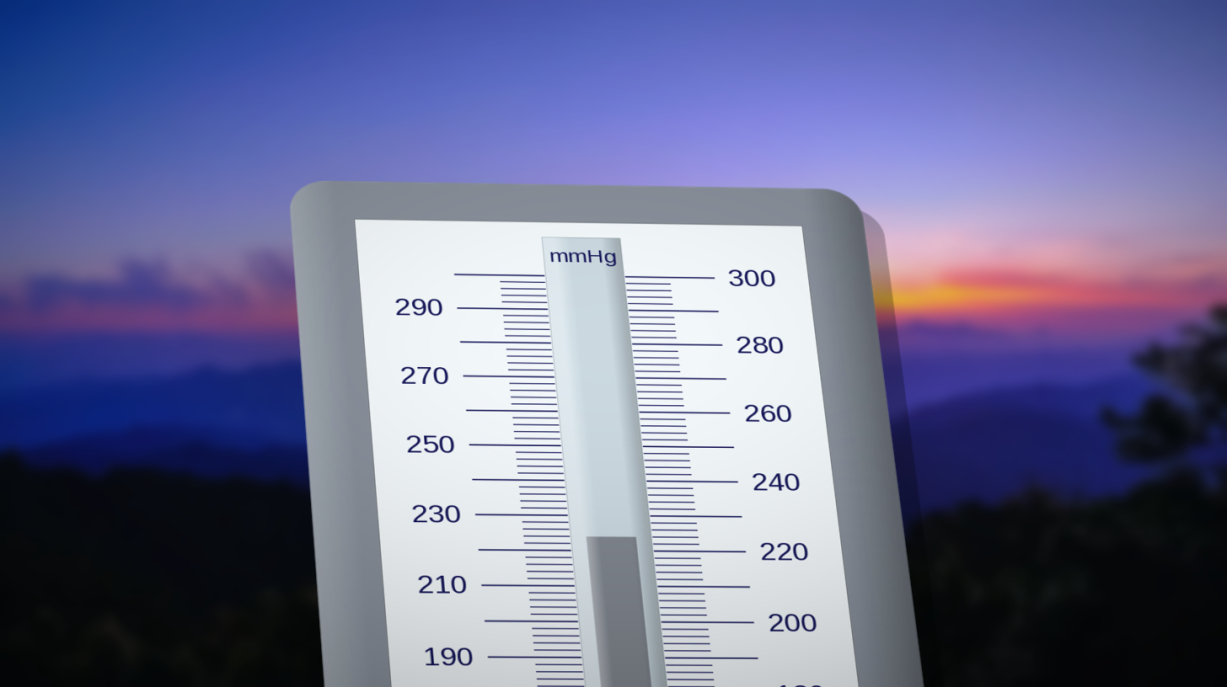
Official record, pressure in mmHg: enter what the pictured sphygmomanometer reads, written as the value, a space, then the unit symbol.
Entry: 224 mmHg
